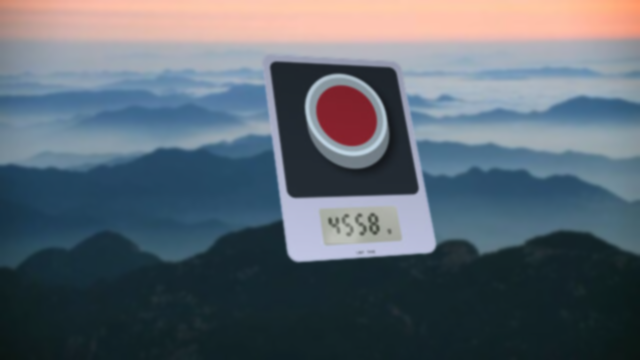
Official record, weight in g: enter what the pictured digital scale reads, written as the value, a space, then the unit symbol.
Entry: 4558 g
